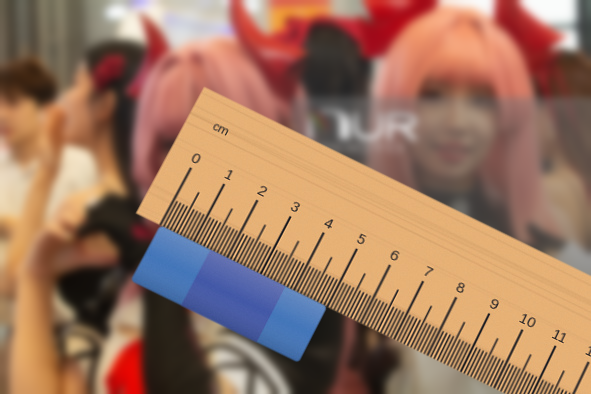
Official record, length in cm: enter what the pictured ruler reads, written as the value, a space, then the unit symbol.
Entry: 5 cm
